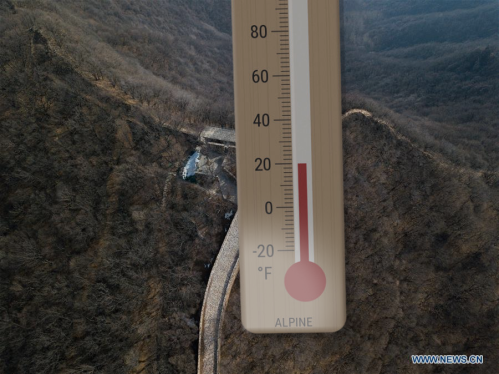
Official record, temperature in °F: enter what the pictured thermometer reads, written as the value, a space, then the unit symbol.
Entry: 20 °F
